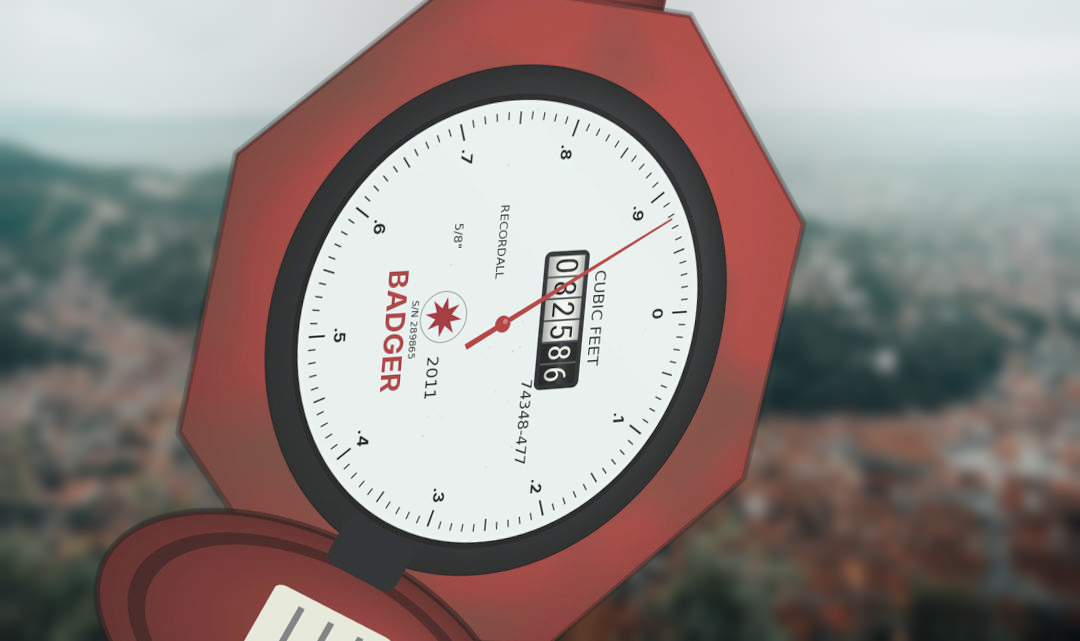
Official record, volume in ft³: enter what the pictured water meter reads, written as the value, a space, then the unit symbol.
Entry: 82585.92 ft³
